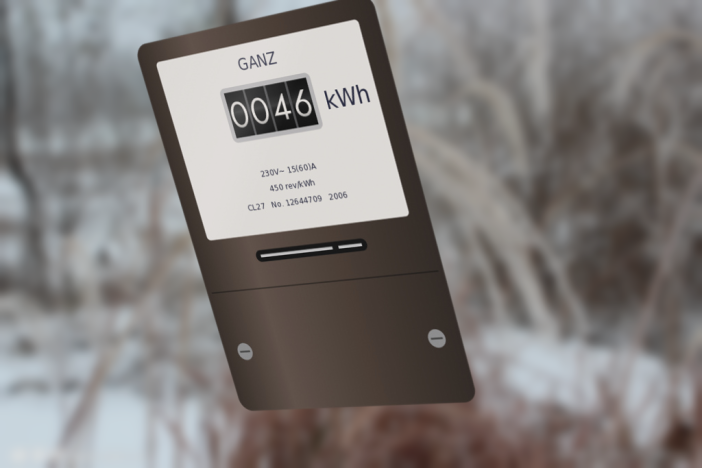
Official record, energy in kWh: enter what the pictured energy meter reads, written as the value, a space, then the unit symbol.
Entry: 46 kWh
